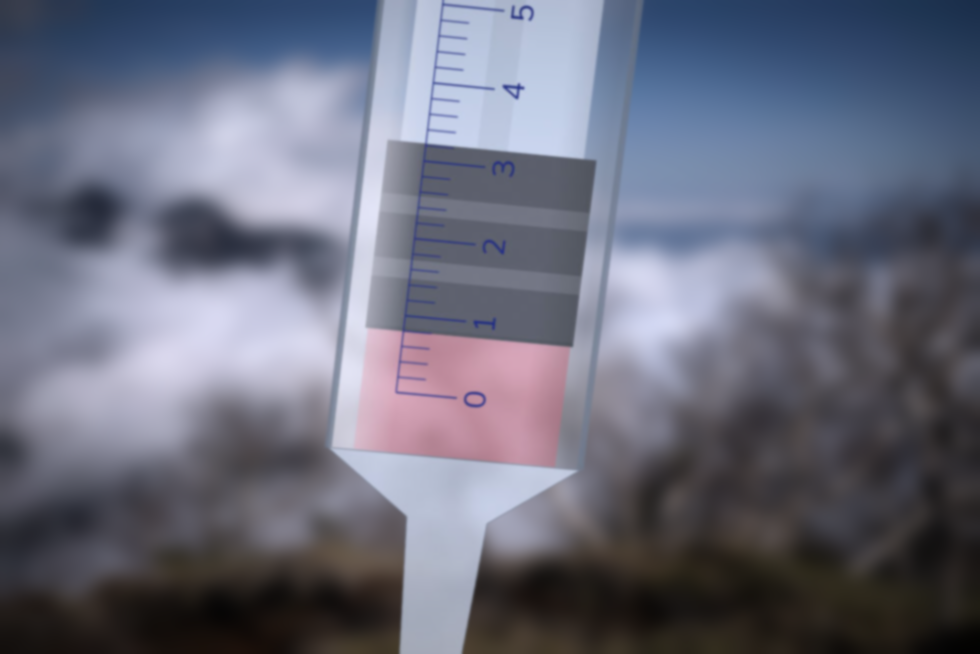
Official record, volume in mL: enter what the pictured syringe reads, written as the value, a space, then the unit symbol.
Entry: 0.8 mL
